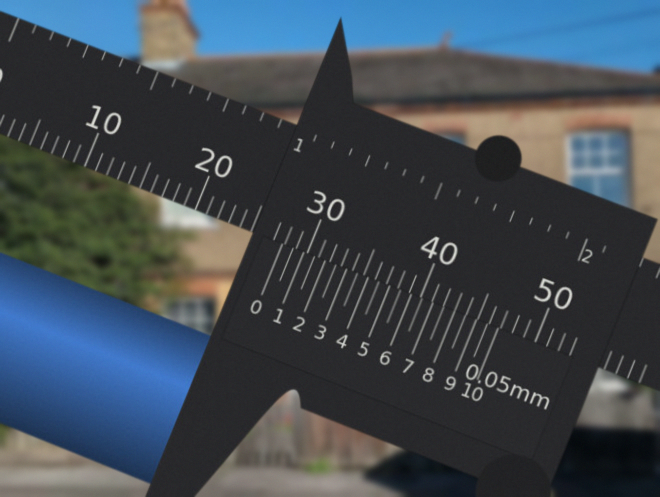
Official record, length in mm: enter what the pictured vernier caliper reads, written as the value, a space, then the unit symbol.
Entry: 27.8 mm
